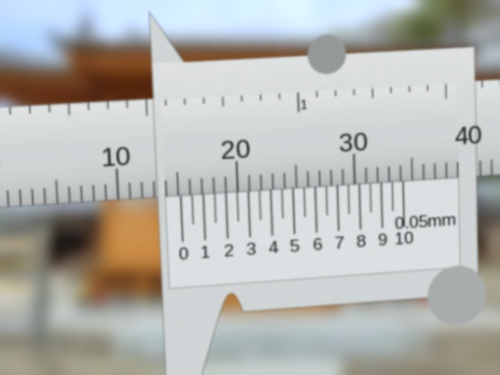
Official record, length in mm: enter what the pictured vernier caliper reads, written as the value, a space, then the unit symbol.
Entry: 15.2 mm
